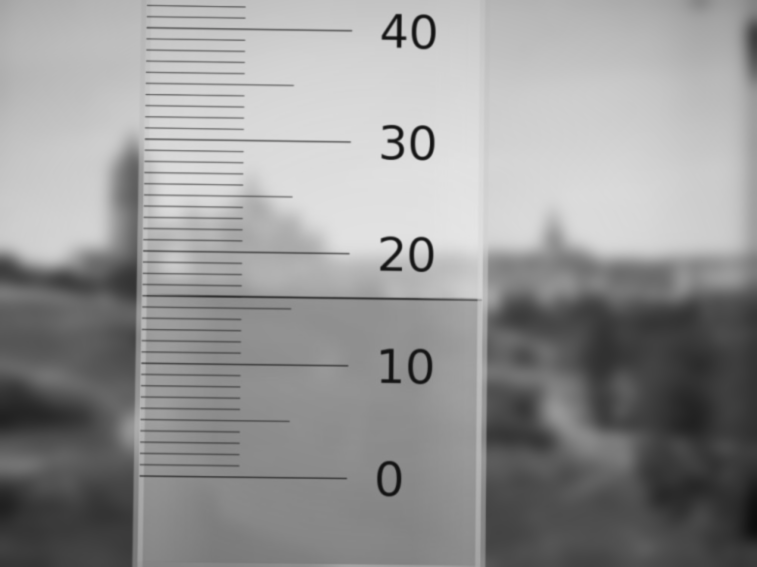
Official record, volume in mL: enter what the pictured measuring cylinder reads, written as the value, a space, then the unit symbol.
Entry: 16 mL
